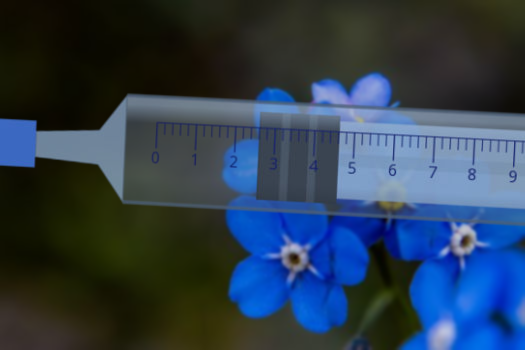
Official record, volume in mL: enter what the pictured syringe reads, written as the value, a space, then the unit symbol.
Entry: 2.6 mL
